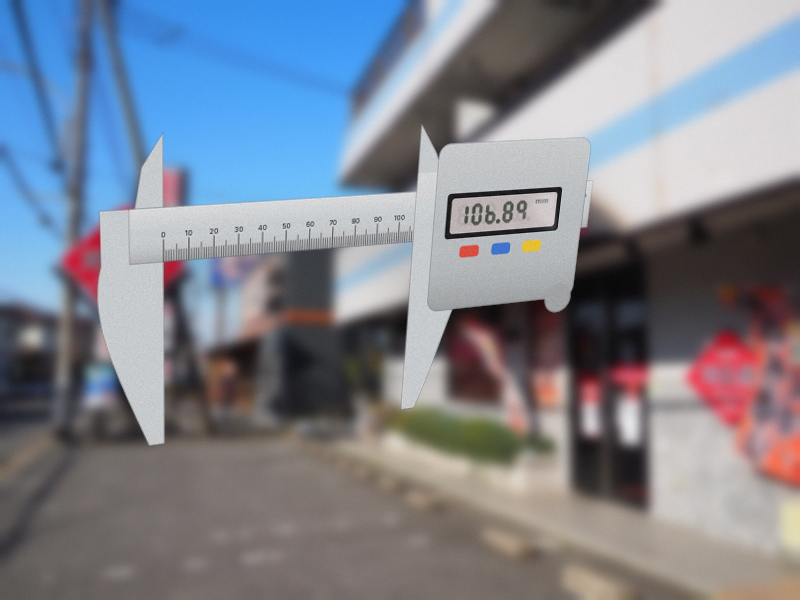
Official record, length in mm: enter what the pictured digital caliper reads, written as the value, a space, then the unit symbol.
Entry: 106.89 mm
